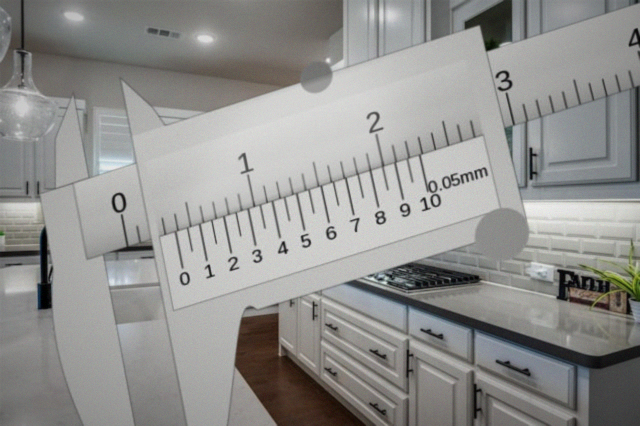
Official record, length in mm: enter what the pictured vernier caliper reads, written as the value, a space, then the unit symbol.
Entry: 3.8 mm
